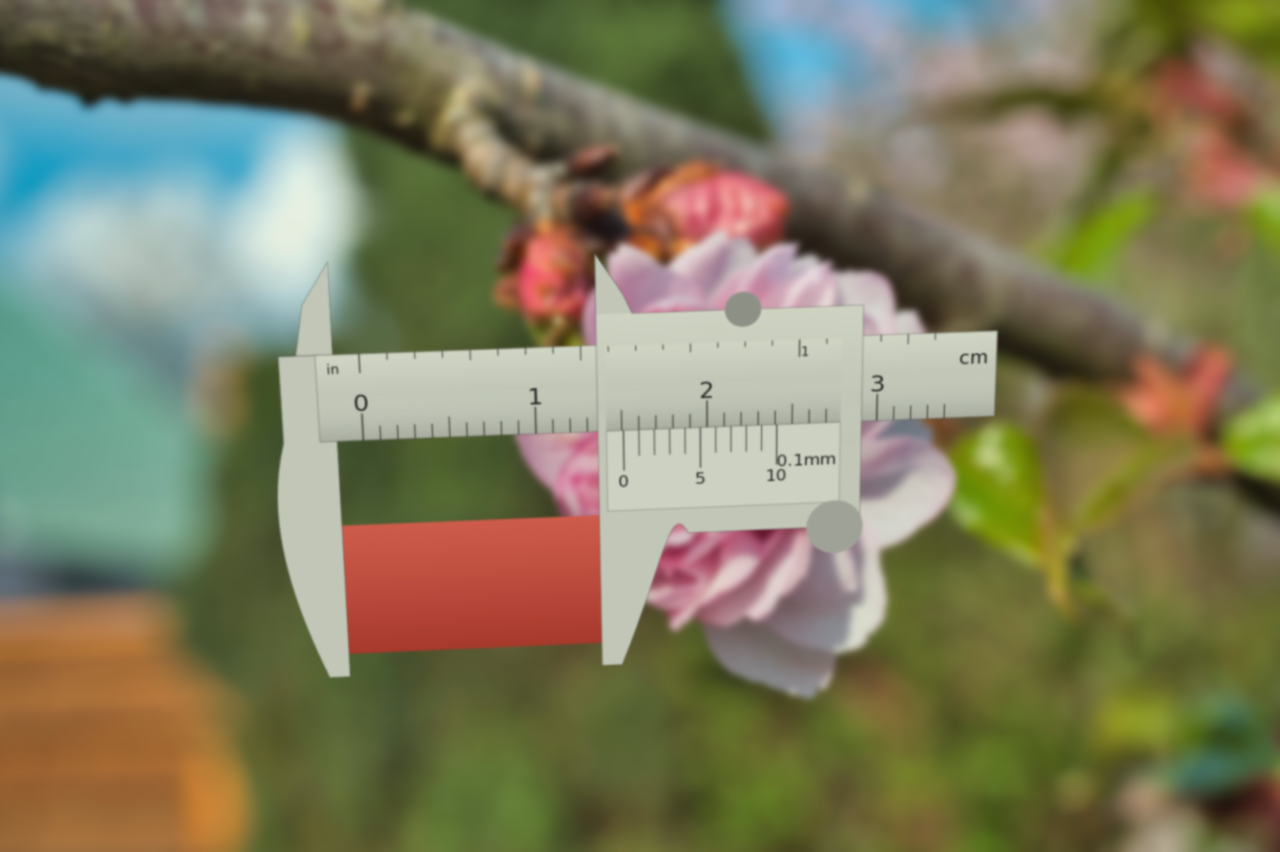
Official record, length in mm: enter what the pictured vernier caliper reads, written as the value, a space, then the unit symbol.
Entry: 15.1 mm
